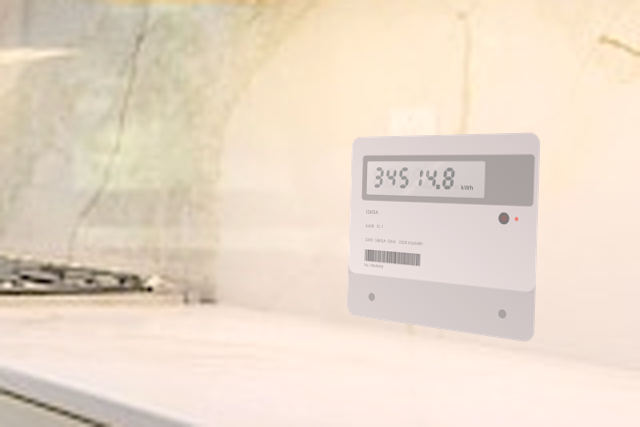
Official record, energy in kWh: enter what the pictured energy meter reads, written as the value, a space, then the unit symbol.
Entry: 34514.8 kWh
